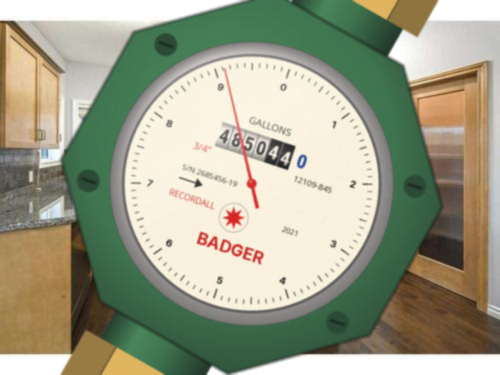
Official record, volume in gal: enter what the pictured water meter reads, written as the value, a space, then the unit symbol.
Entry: 4850439.1 gal
